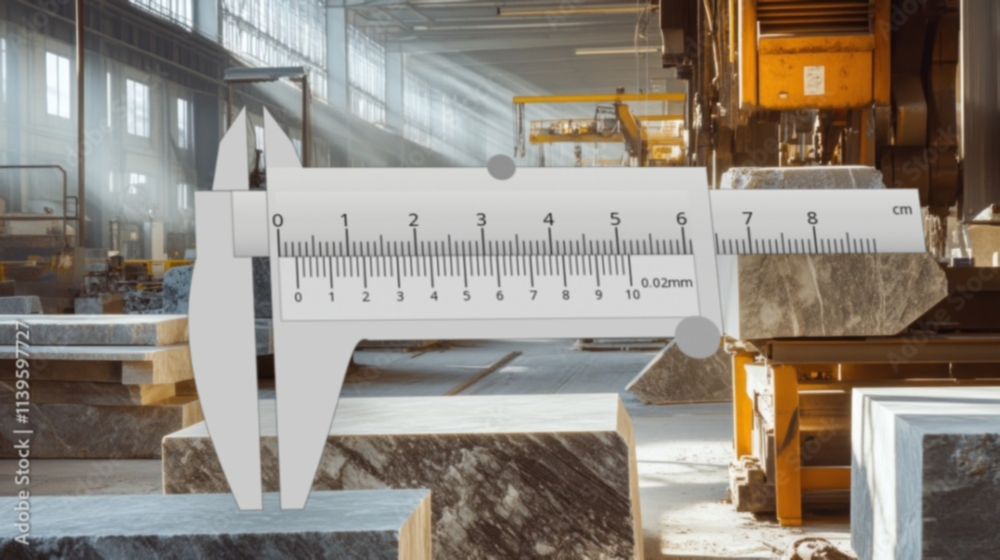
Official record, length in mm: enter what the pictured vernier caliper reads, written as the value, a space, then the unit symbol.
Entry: 2.5 mm
